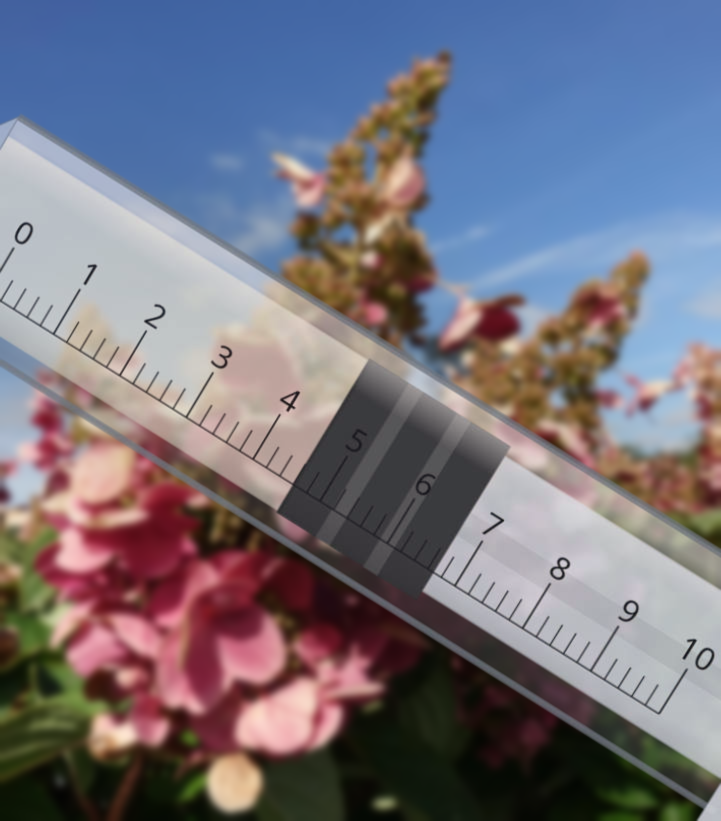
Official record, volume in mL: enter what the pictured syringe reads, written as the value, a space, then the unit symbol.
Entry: 4.6 mL
